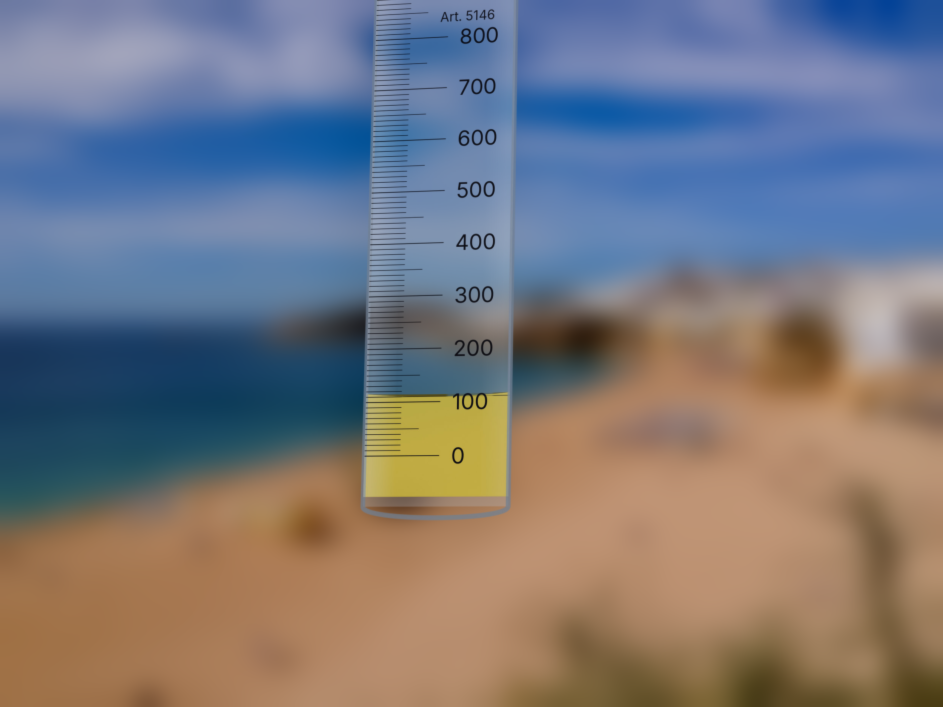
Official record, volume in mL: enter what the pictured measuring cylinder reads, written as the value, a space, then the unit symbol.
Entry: 110 mL
